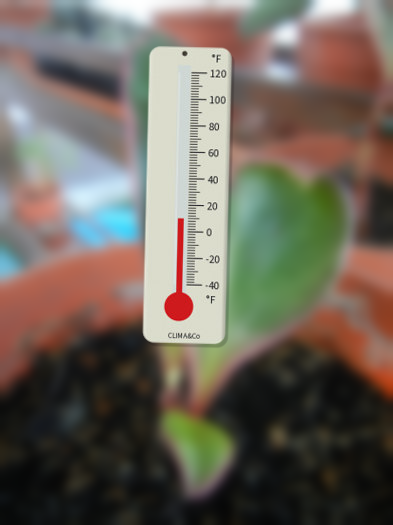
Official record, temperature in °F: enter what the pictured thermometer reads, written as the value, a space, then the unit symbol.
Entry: 10 °F
